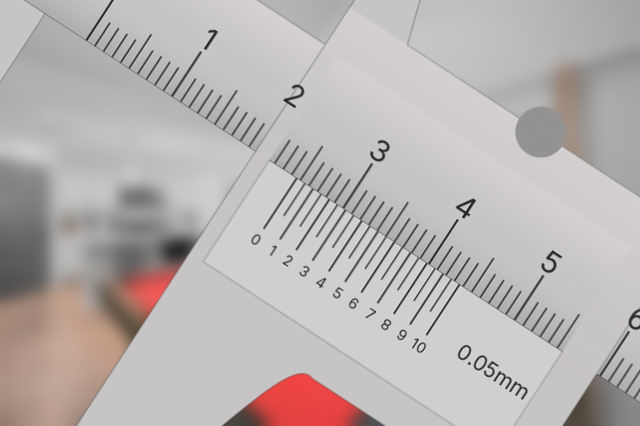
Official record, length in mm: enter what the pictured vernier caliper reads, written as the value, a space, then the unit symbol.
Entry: 24.6 mm
